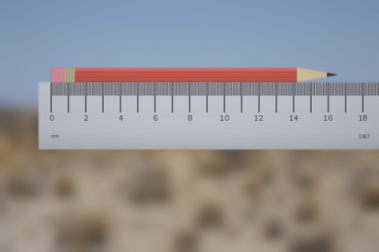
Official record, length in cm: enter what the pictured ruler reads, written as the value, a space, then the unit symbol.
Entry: 16.5 cm
